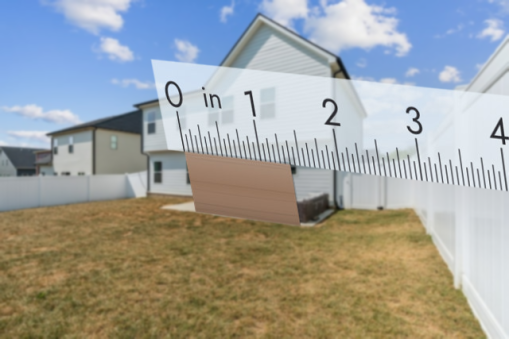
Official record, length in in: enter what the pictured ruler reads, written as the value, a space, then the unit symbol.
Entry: 1.375 in
